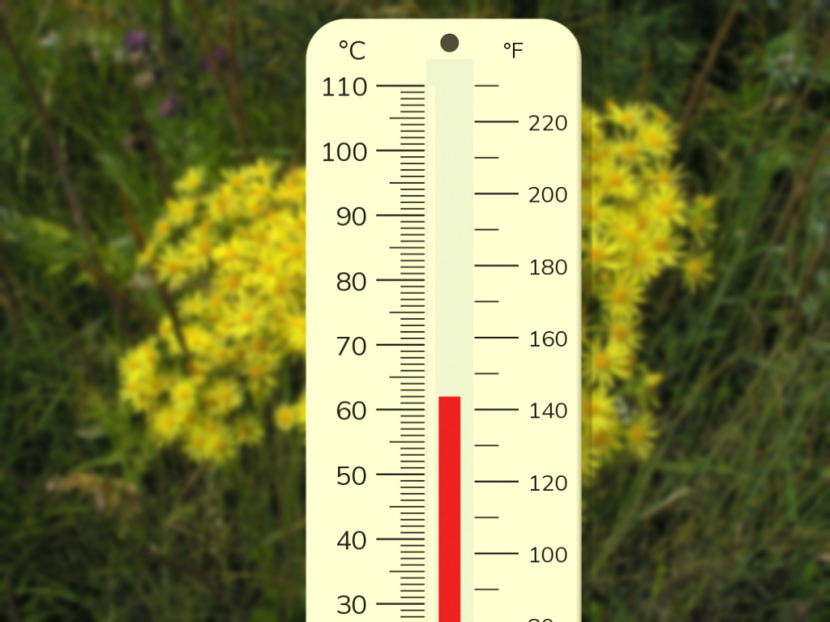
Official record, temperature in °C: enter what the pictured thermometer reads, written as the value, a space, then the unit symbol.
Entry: 62 °C
